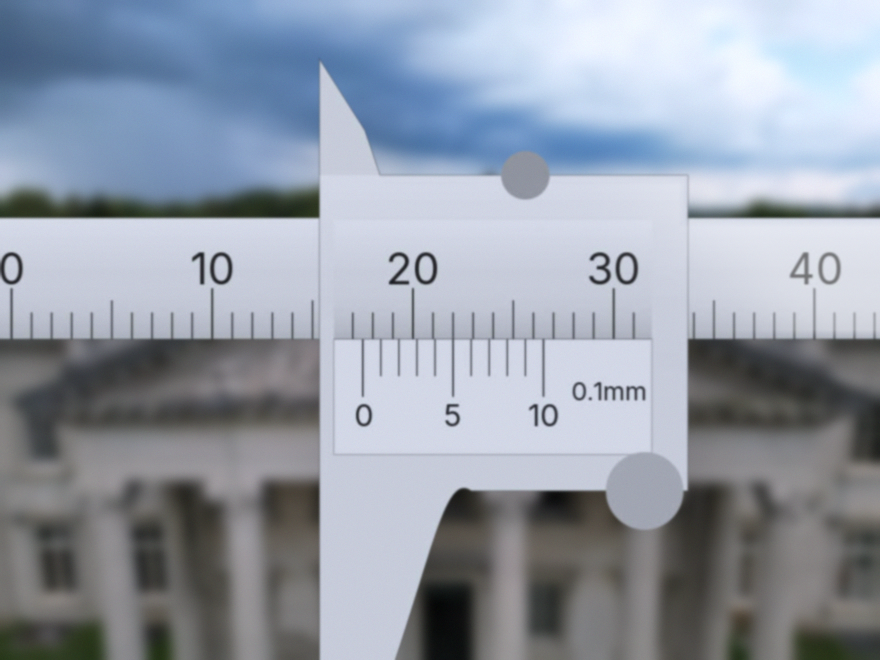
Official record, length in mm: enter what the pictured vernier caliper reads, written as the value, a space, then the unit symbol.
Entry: 17.5 mm
